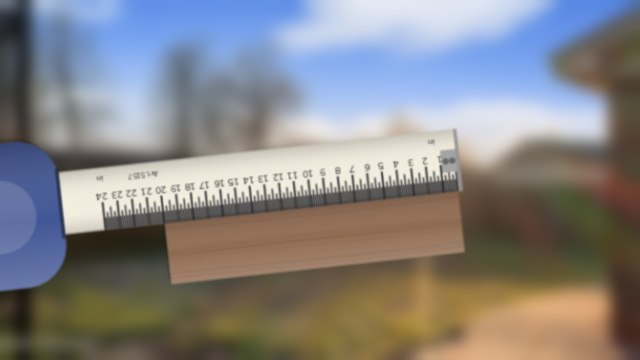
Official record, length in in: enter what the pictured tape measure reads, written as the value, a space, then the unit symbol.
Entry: 20 in
